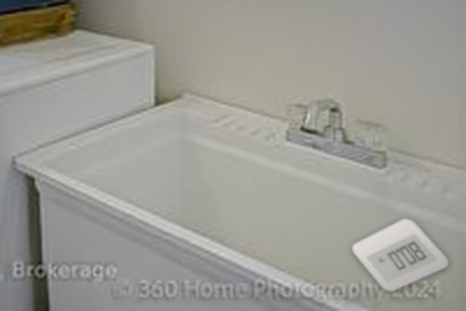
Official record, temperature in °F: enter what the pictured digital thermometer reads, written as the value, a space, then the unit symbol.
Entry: 80.0 °F
